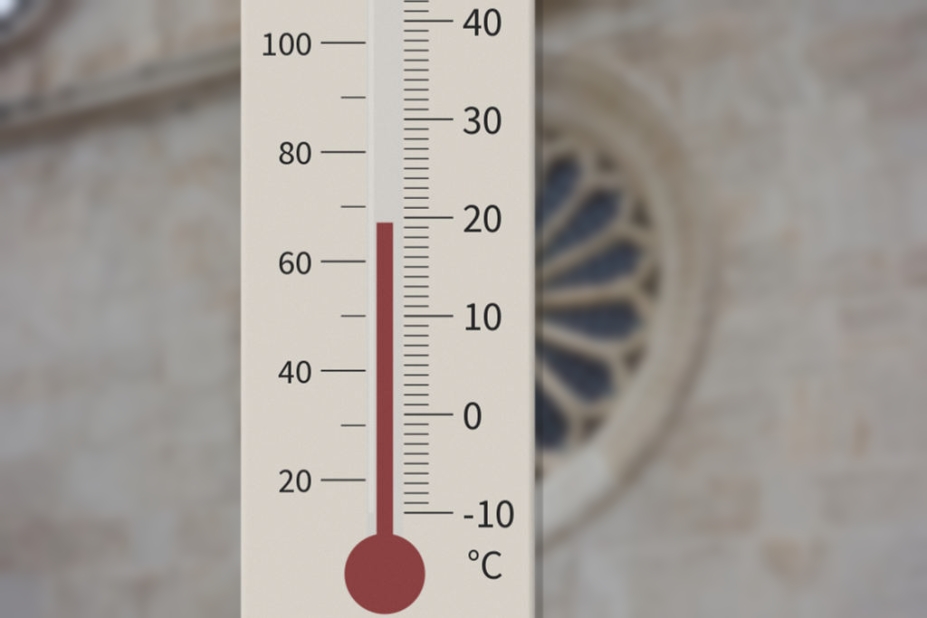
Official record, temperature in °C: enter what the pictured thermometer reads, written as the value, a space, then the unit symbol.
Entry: 19.5 °C
